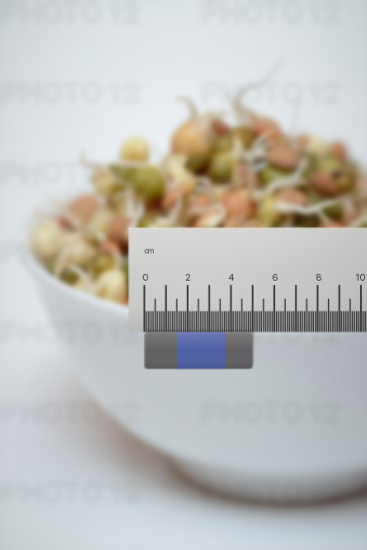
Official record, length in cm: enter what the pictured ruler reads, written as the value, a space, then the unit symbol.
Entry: 5 cm
